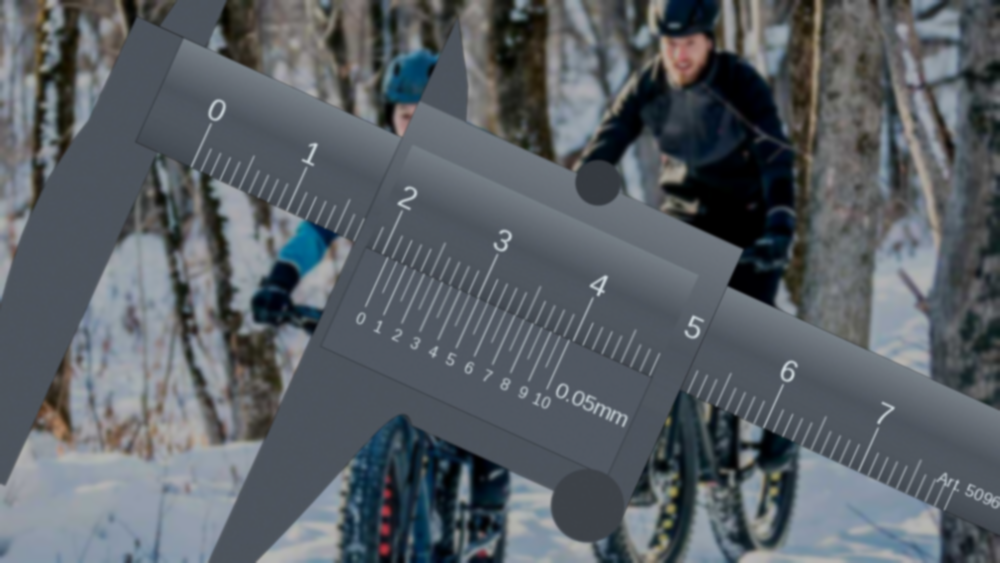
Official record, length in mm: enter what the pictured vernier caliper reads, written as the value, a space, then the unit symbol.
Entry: 20.6 mm
